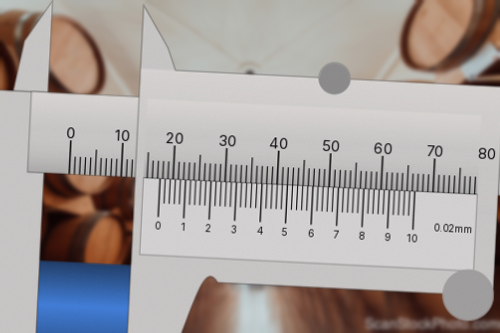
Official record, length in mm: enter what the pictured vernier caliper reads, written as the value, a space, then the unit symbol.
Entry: 17.5 mm
